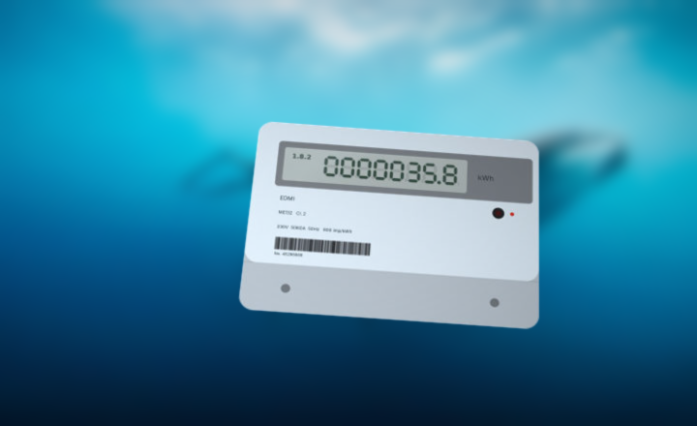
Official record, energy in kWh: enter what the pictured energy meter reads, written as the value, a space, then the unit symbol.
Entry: 35.8 kWh
